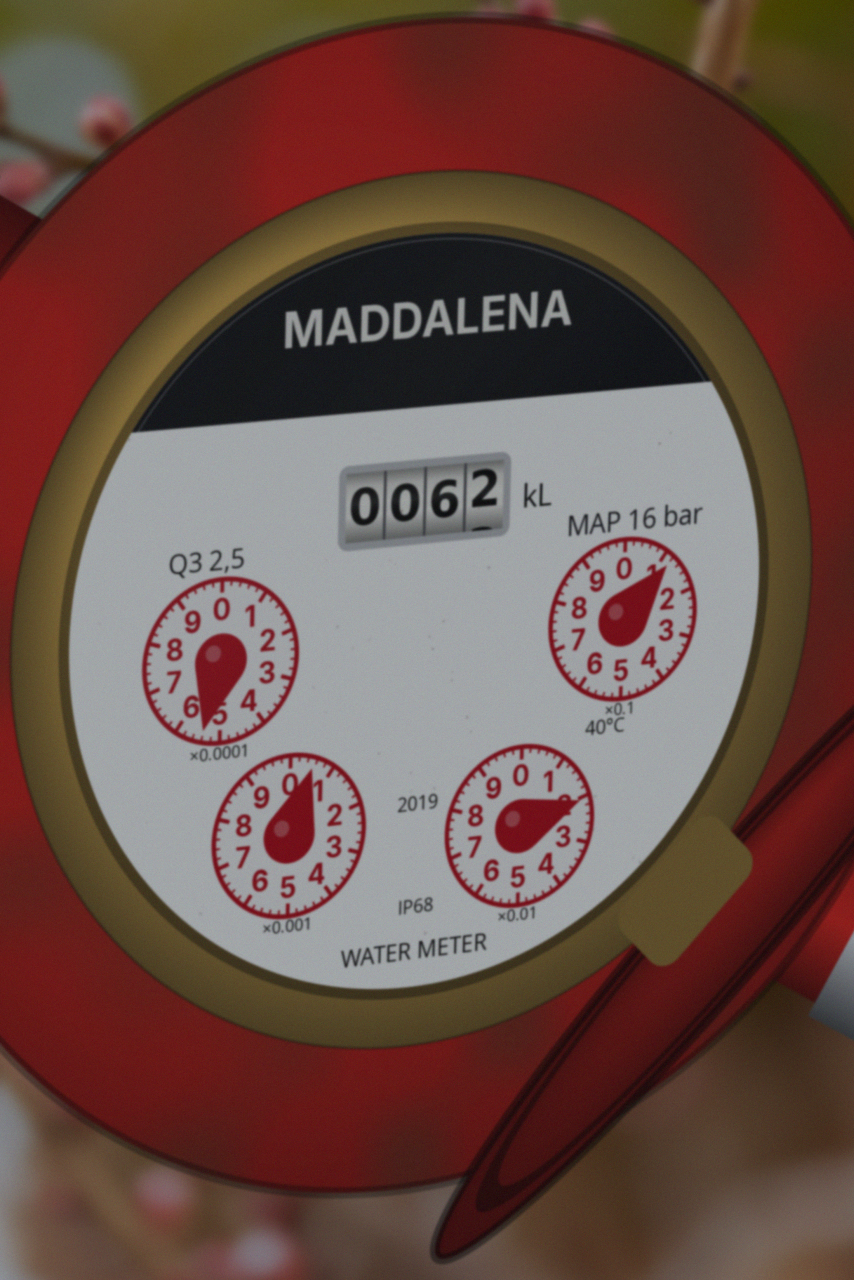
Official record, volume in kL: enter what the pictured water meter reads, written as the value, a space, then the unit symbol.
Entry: 62.1205 kL
